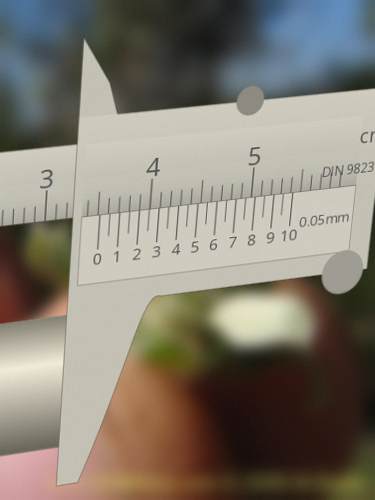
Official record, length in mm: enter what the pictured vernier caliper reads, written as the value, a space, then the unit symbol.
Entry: 35.2 mm
